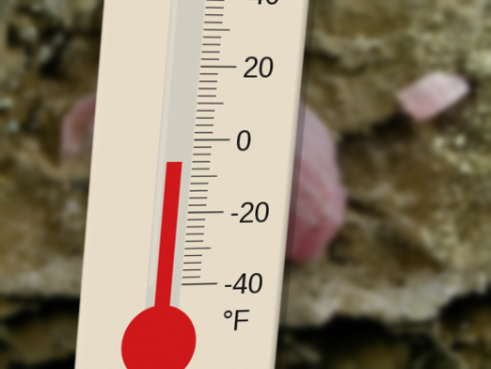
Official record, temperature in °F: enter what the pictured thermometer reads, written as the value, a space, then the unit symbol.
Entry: -6 °F
